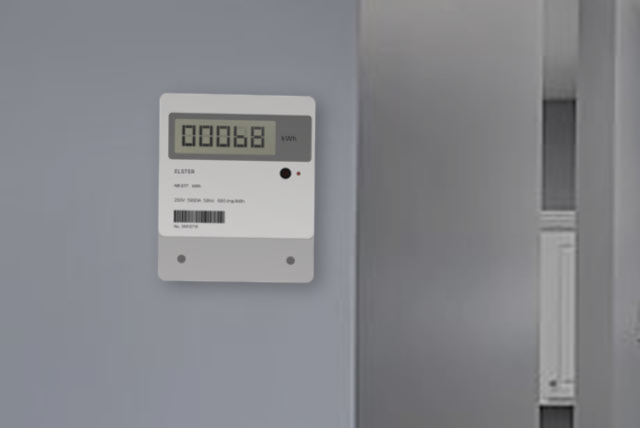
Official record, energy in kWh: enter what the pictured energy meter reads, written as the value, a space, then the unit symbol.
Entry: 68 kWh
